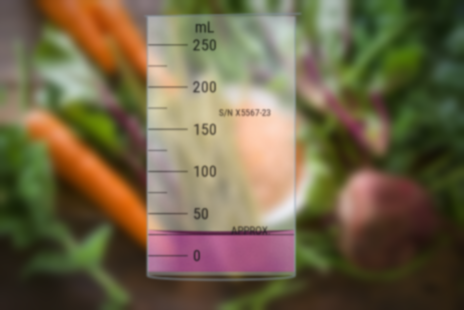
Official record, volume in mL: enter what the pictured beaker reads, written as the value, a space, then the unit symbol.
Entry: 25 mL
